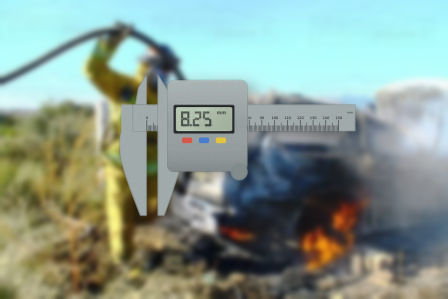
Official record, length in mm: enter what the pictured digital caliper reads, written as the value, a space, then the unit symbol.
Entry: 8.25 mm
